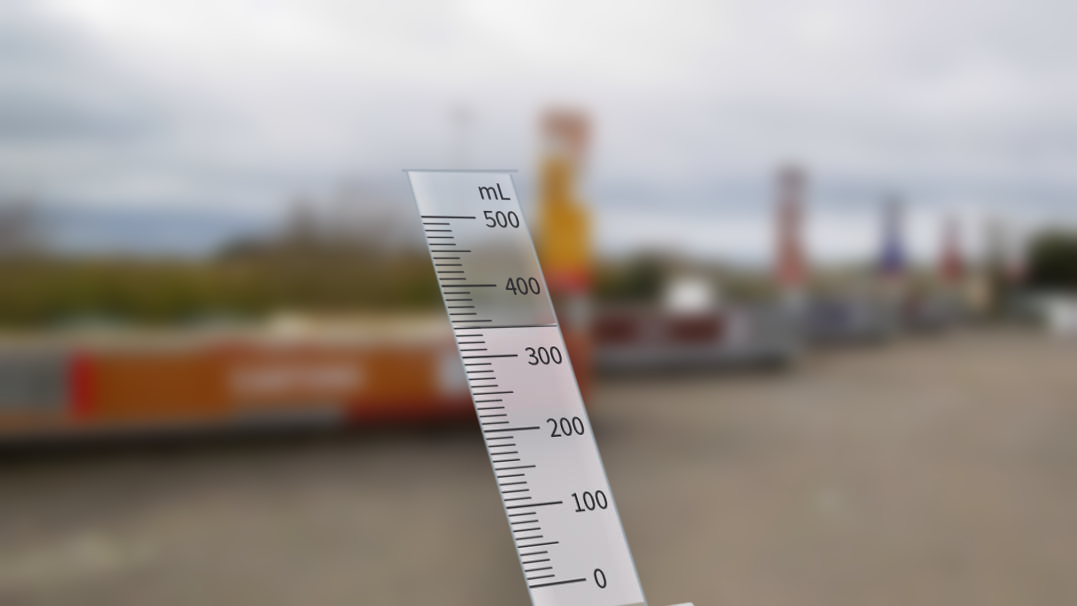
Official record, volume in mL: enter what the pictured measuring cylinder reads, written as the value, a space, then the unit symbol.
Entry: 340 mL
